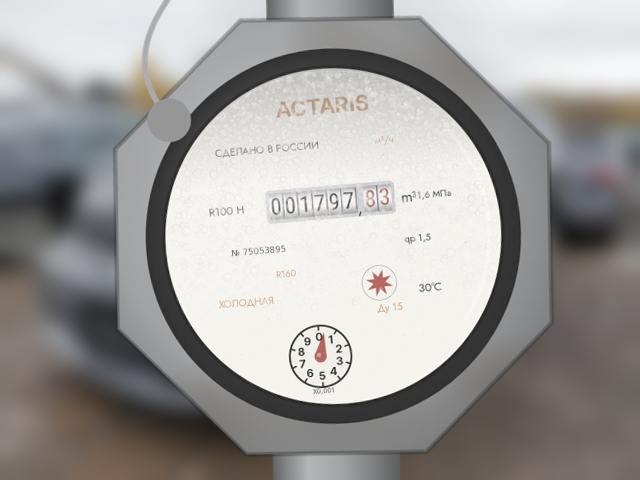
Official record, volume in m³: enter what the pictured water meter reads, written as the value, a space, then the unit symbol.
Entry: 1797.830 m³
